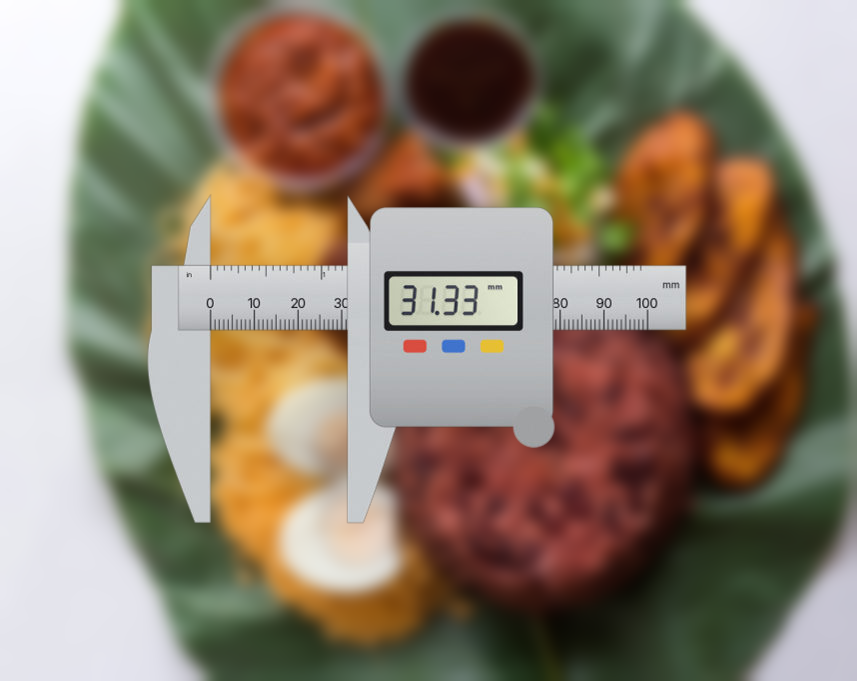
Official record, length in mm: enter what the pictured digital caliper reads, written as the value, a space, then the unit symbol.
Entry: 31.33 mm
